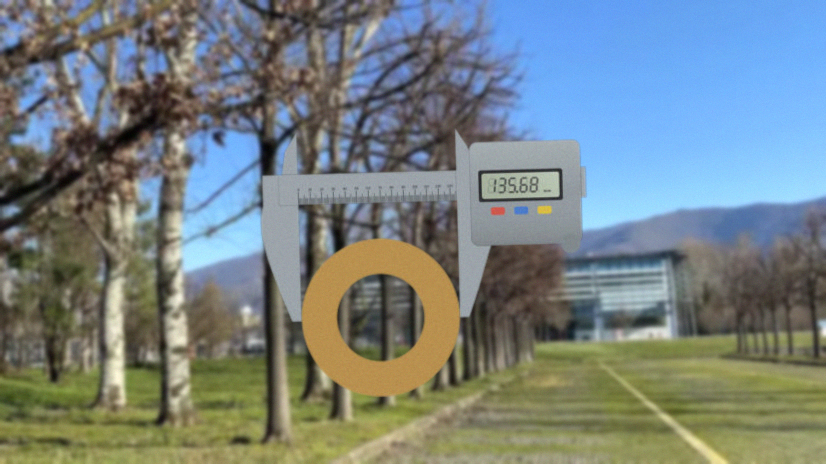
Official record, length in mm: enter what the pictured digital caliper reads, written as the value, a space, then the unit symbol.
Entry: 135.68 mm
